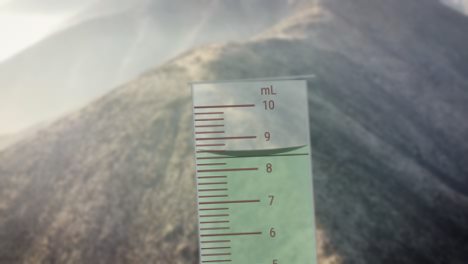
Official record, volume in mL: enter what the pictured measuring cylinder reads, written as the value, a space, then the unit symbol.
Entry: 8.4 mL
